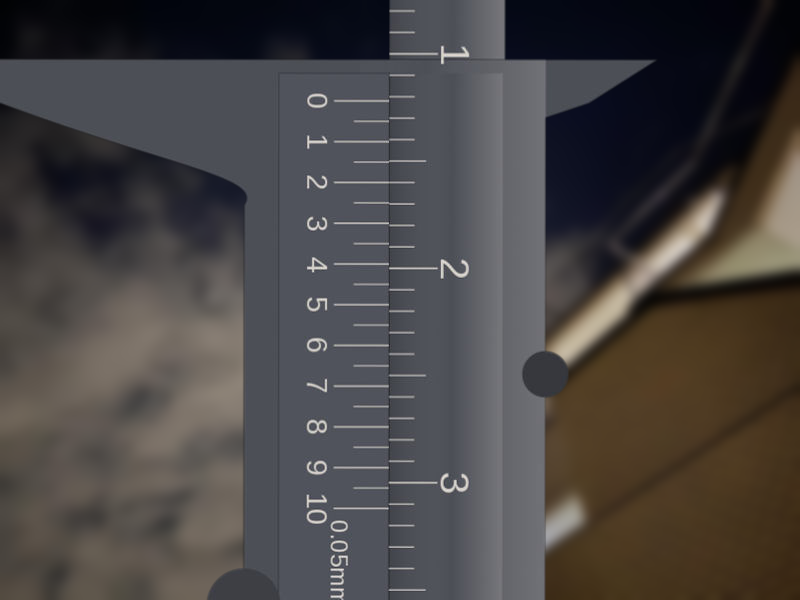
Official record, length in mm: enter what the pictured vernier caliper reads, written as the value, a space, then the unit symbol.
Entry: 12.20 mm
